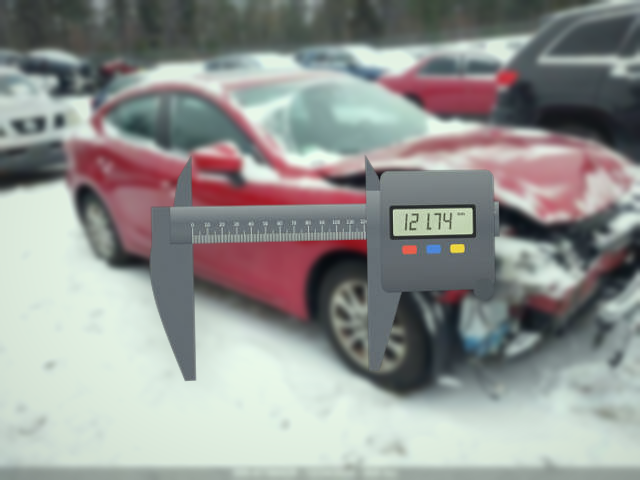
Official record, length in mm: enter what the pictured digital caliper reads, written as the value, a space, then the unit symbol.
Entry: 121.74 mm
